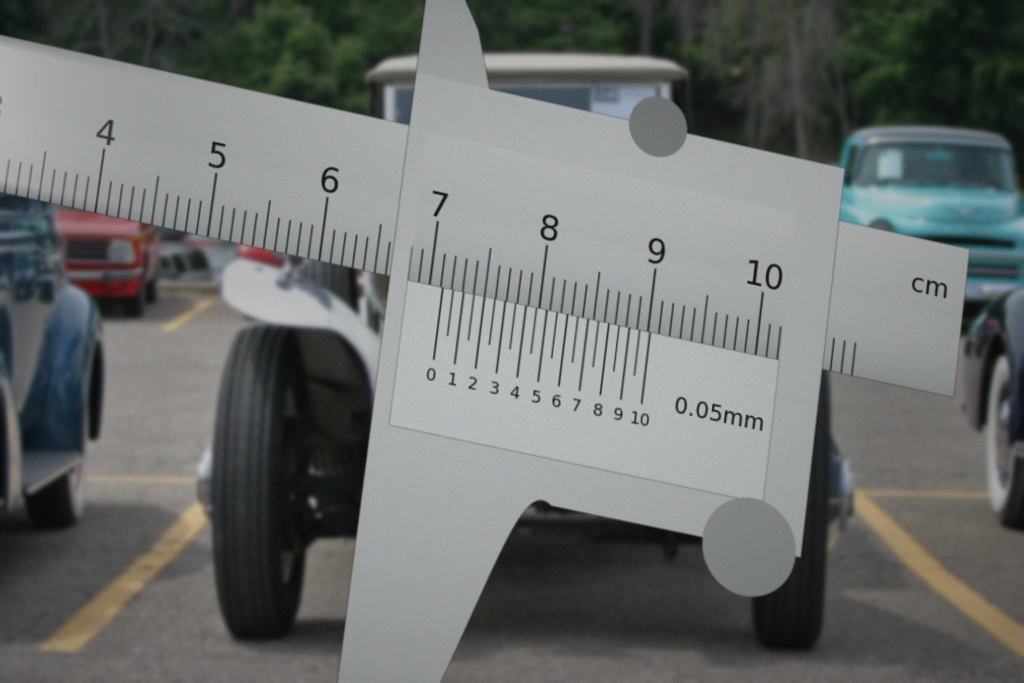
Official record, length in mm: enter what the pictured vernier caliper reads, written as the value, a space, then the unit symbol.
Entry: 71.2 mm
